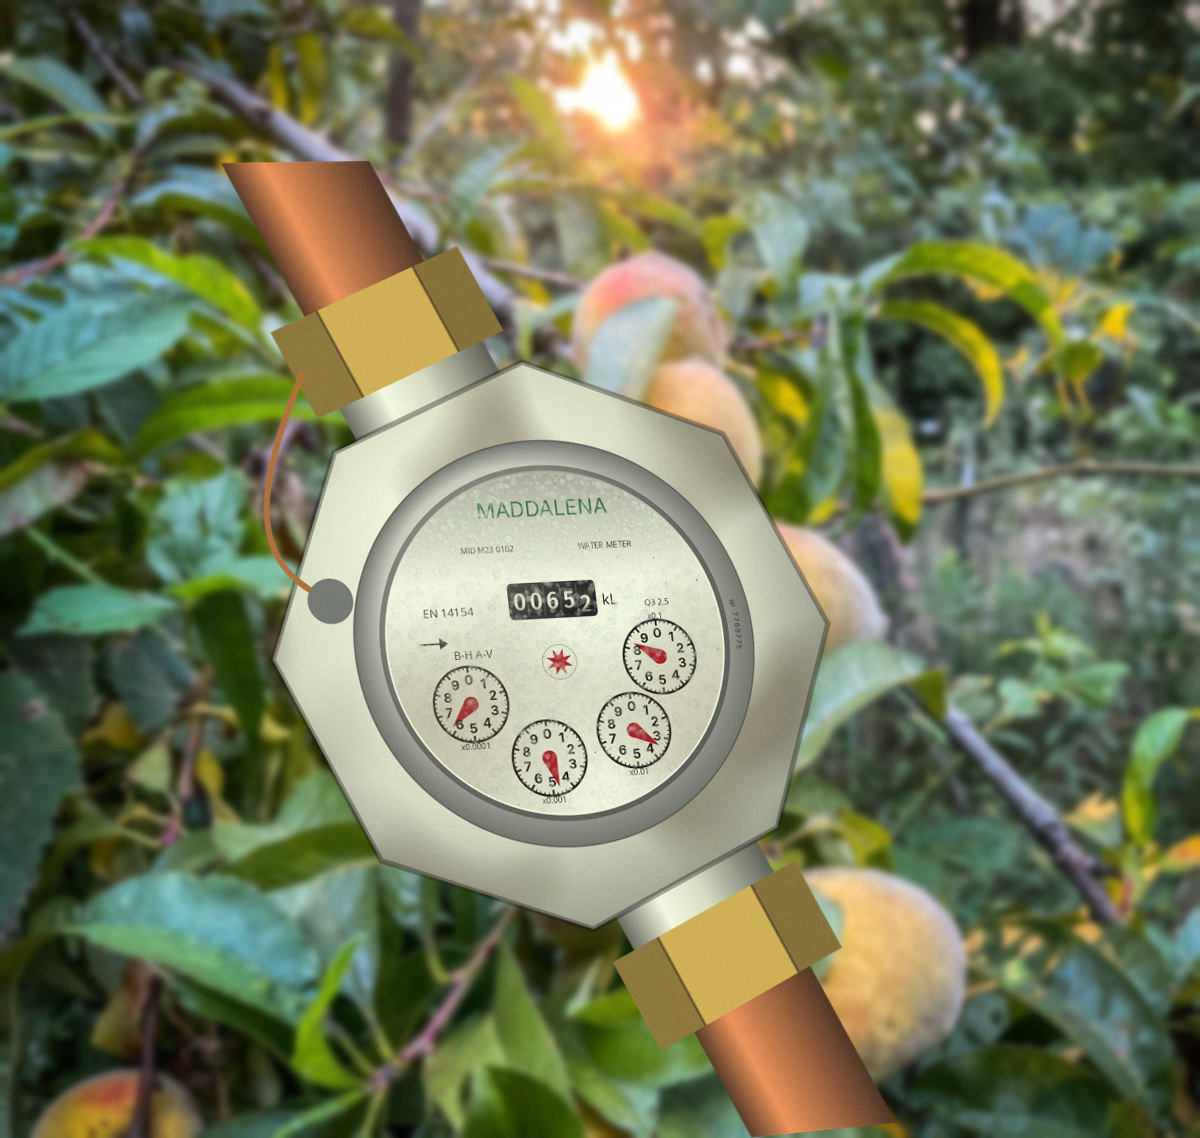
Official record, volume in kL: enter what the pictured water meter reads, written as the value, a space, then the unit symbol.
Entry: 651.8346 kL
